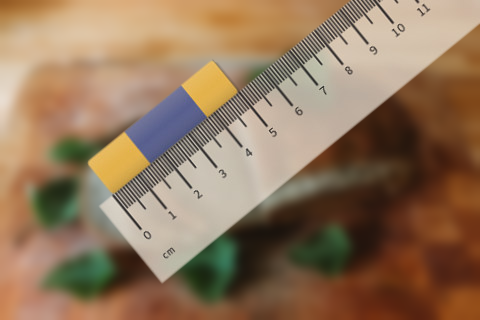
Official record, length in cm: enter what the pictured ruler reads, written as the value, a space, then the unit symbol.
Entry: 5 cm
